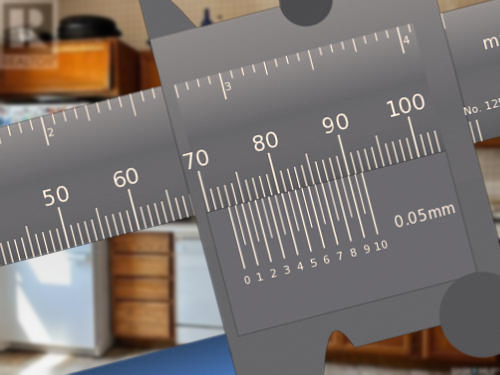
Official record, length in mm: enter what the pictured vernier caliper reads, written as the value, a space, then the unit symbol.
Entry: 72.8 mm
